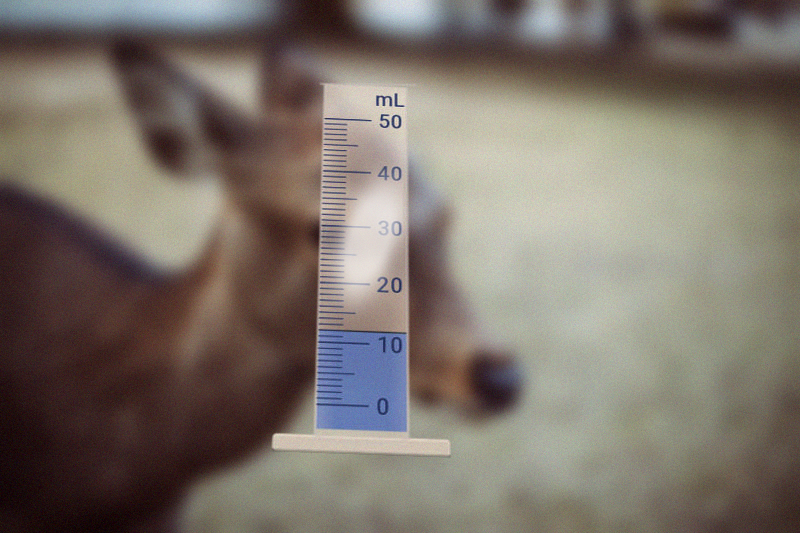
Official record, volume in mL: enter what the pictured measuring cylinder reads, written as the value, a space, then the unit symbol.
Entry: 12 mL
